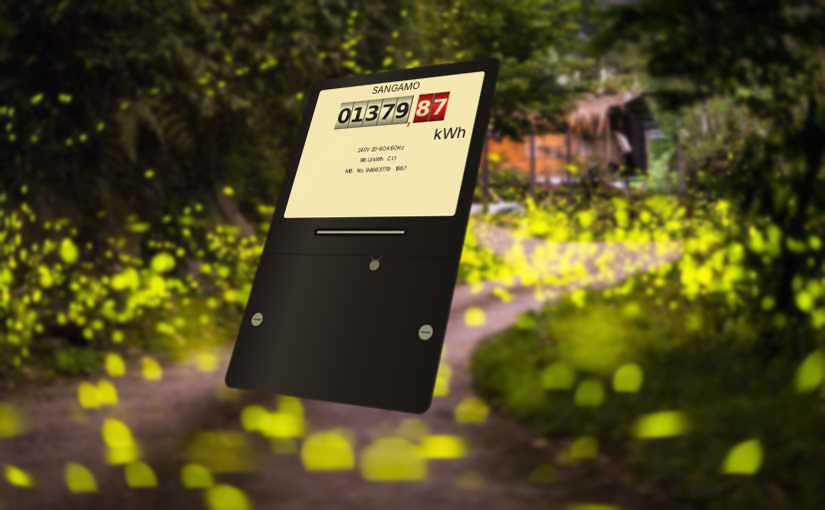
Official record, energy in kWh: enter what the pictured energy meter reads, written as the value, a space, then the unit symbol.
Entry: 1379.87 kWh
